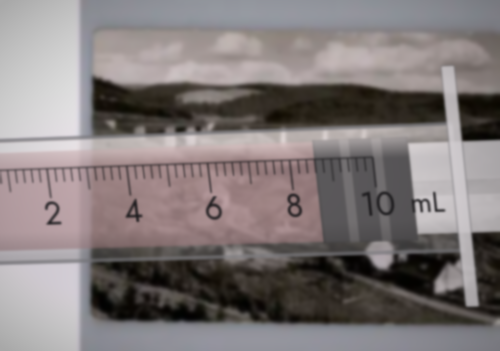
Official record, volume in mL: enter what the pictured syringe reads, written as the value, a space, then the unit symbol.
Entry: 8.6 mL
